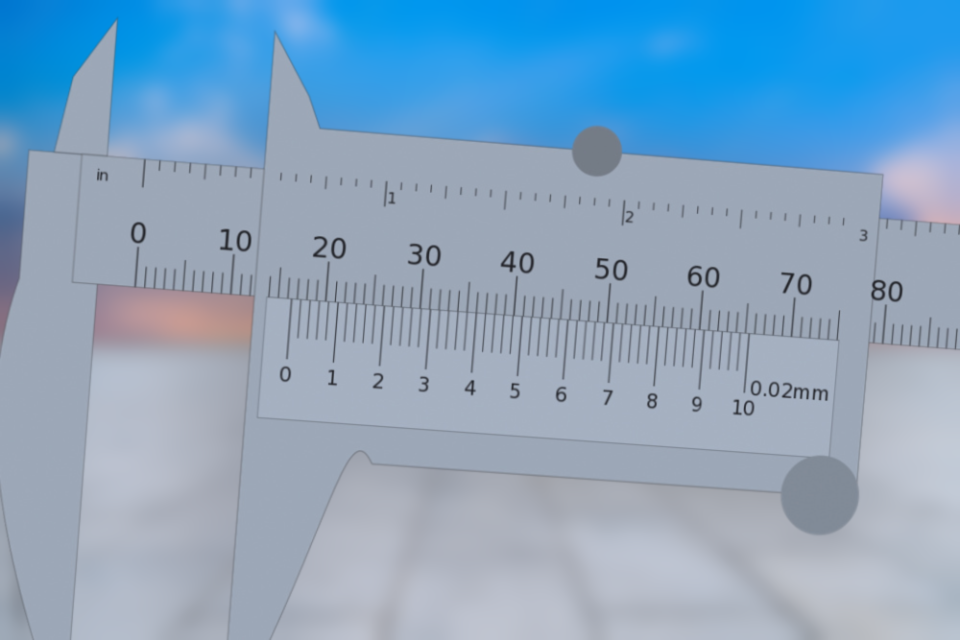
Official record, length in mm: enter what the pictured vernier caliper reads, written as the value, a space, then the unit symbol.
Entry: 16.4 mm
